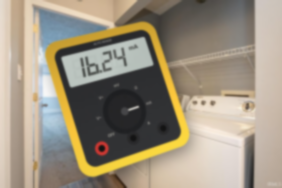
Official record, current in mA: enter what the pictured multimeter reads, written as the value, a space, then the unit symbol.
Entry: 16.24 mA
